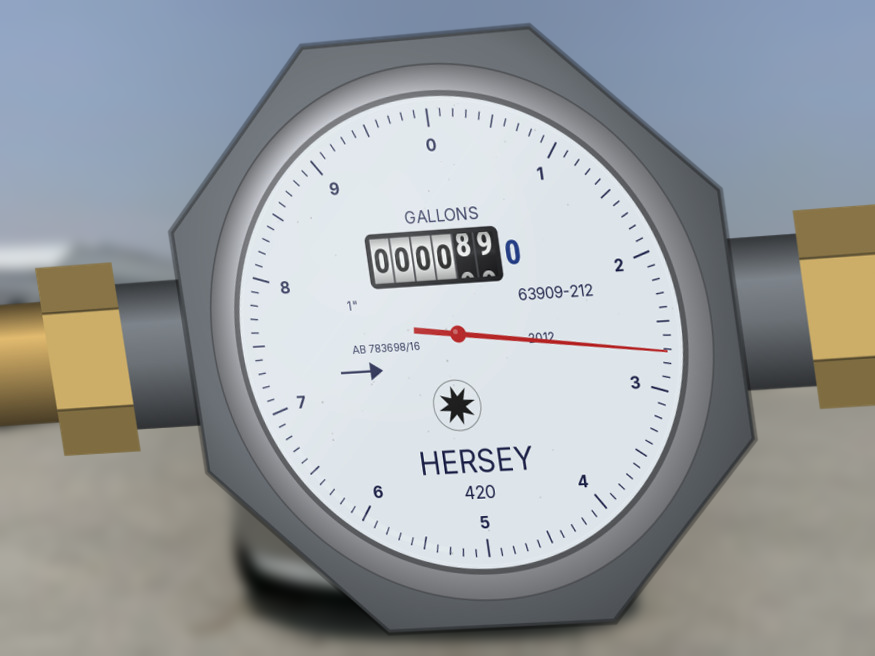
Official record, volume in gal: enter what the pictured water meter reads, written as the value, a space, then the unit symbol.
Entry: 892.7 gal
